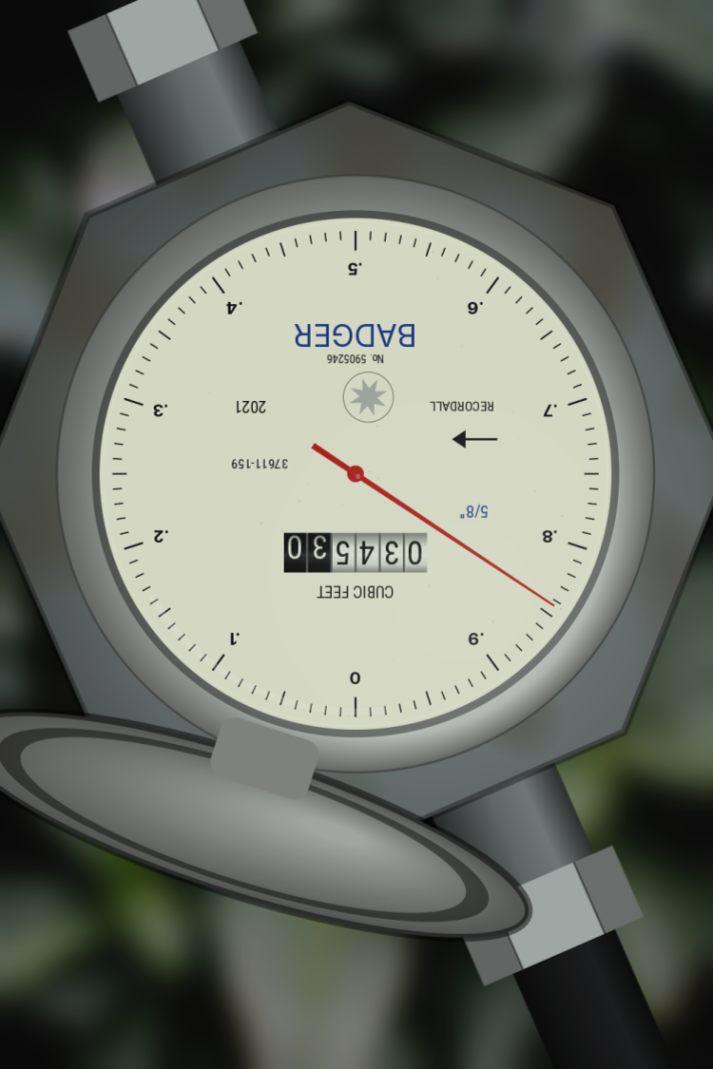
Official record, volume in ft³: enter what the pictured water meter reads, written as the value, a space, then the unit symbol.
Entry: 34529.84 ft³
